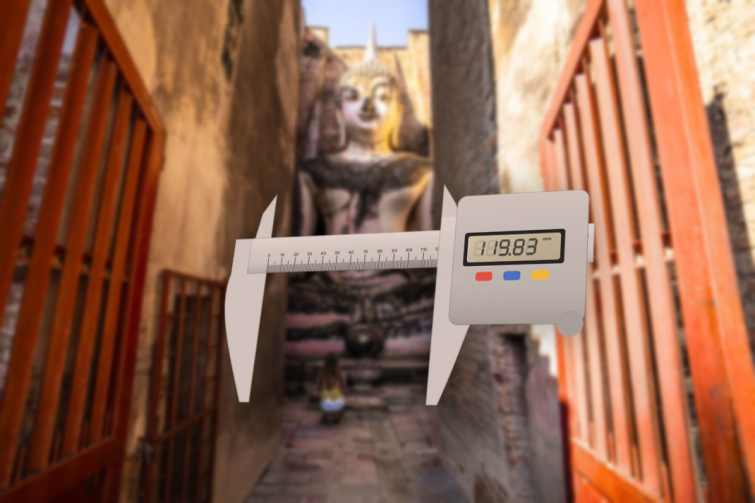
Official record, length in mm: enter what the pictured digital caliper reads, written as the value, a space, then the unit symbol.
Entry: 119.83 mm
